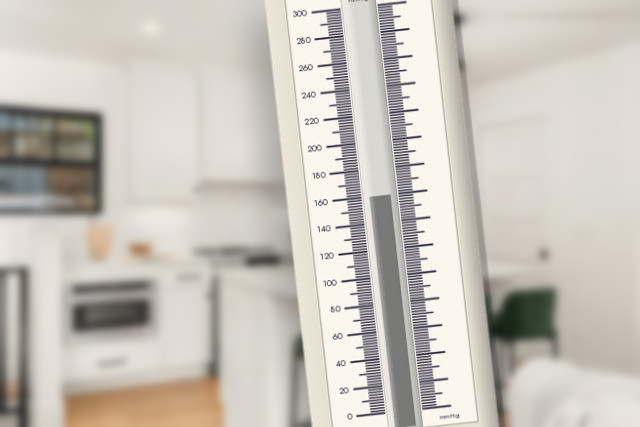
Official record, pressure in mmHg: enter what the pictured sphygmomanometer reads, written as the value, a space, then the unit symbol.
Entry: 160 mmHg
